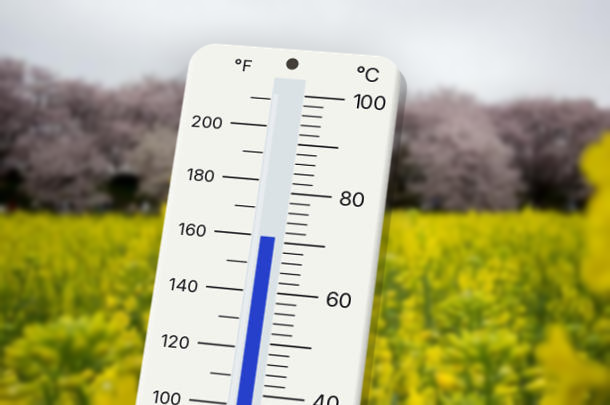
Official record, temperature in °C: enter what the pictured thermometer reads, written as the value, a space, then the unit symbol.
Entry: 71 °C
